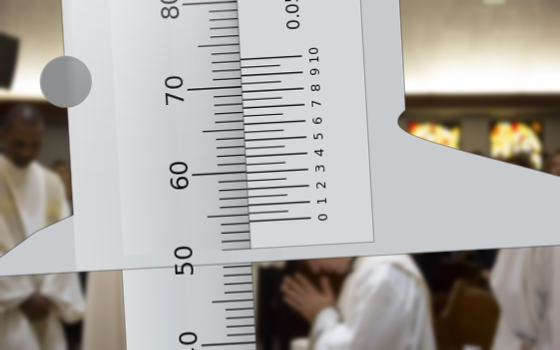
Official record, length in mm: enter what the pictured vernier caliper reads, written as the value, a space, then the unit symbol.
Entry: 54.2 mm
